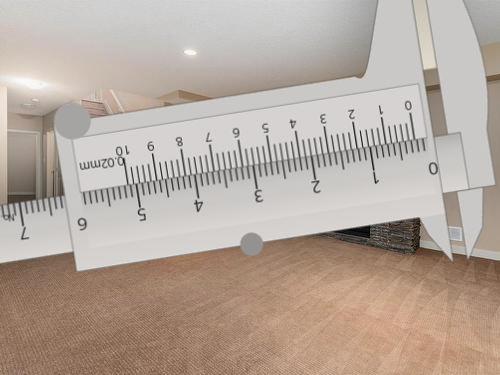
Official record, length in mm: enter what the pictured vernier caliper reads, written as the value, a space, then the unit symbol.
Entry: 2.4 mm
